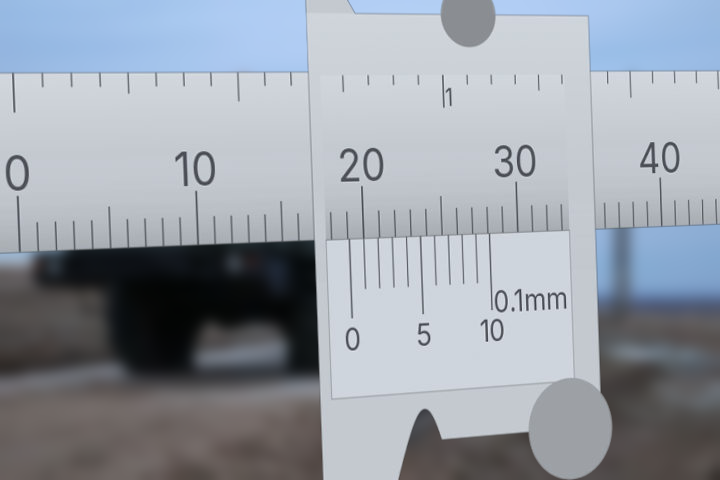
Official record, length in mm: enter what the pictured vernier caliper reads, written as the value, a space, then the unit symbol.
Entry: 19.1 mm
